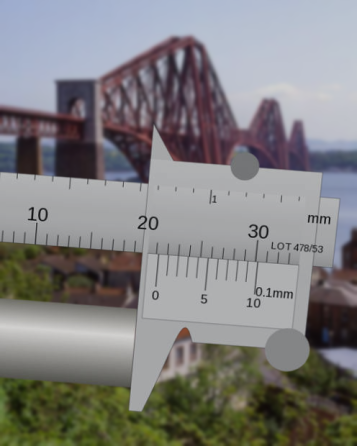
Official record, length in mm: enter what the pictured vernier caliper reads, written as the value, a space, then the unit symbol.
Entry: 21.2 mm
